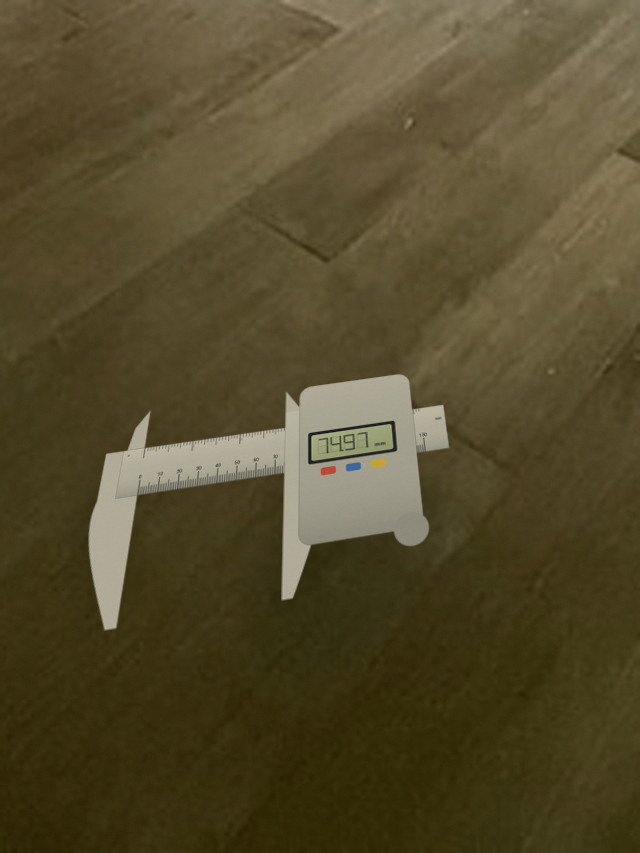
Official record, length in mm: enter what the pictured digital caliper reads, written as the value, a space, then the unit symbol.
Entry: 74.97 mm
